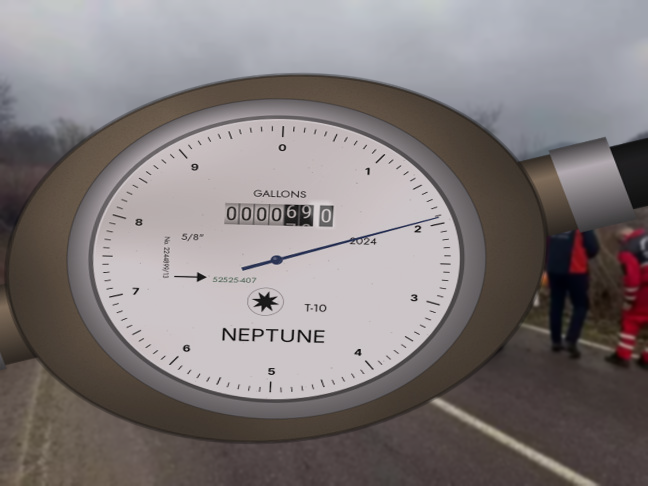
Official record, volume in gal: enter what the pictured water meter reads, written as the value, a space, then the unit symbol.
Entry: 691.9 gal
